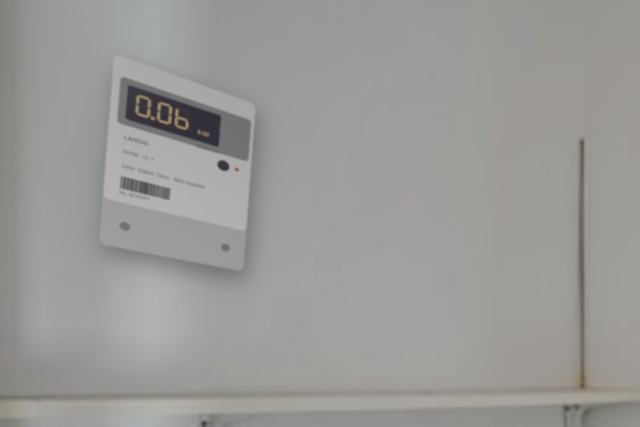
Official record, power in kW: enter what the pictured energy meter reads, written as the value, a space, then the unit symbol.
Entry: 0.06 kW
